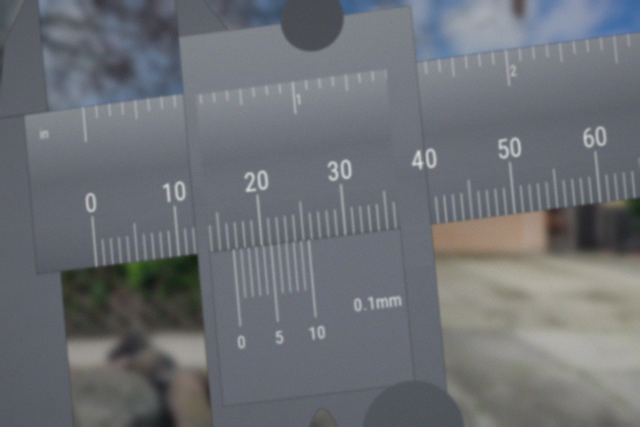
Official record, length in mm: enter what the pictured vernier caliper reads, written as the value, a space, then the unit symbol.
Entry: 16.6 mm
